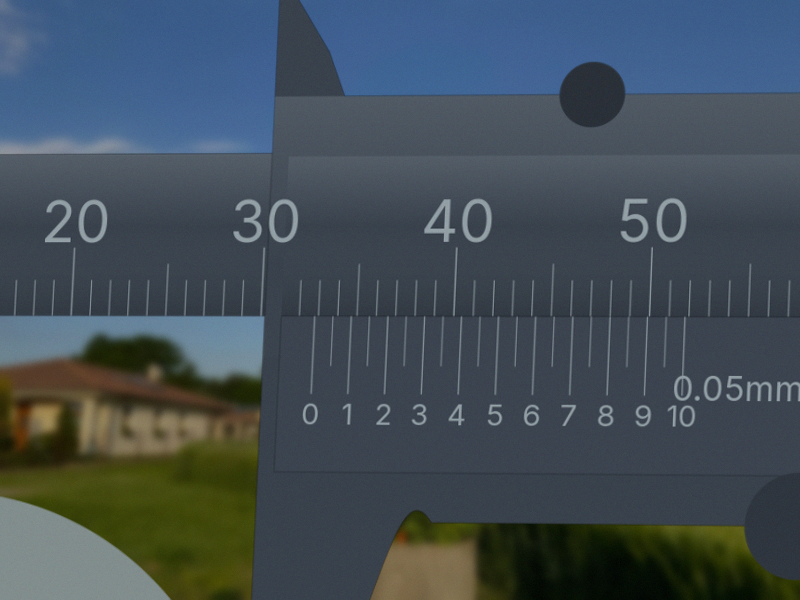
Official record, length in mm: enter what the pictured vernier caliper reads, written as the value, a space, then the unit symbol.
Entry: 32.8 mm
